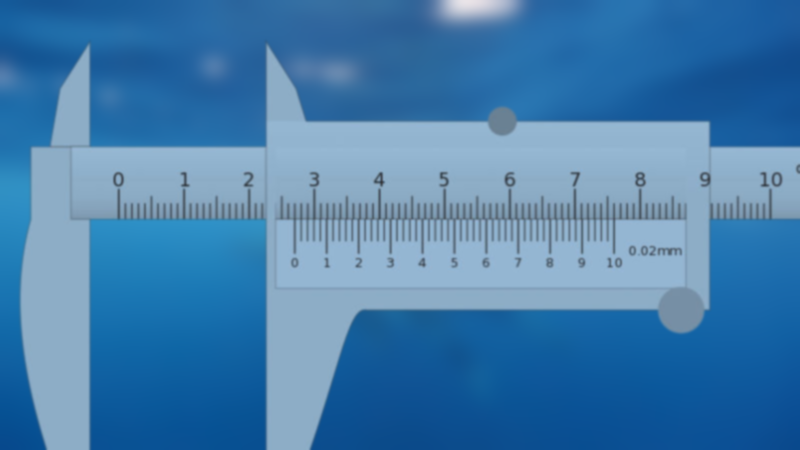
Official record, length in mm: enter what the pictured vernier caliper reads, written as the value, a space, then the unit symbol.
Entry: 27.0 mm
